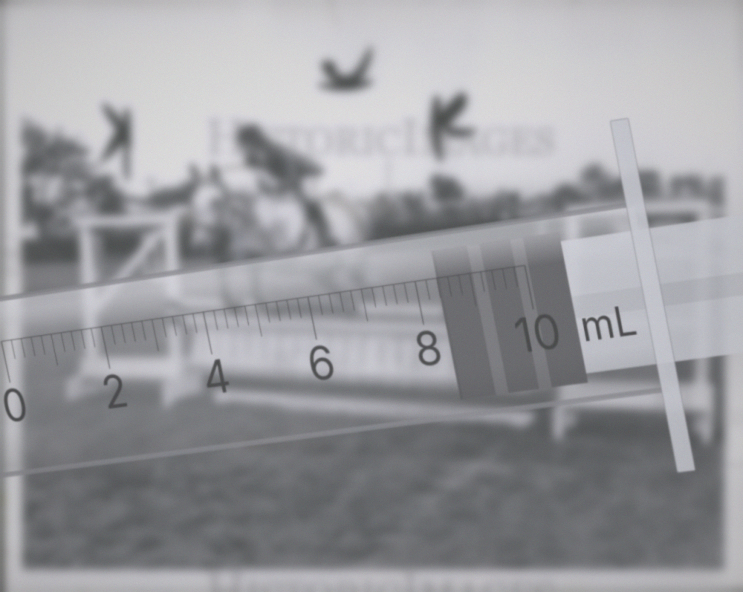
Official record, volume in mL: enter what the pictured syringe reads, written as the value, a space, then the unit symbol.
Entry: 8.4 mL
